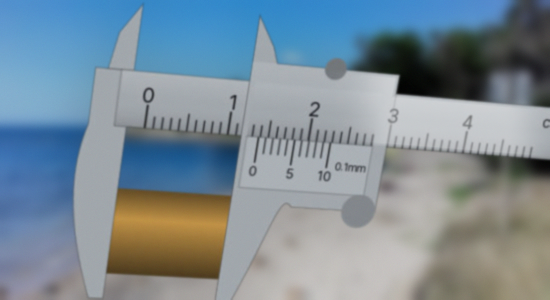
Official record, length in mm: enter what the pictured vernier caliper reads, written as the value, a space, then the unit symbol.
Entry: 13.8 mm
